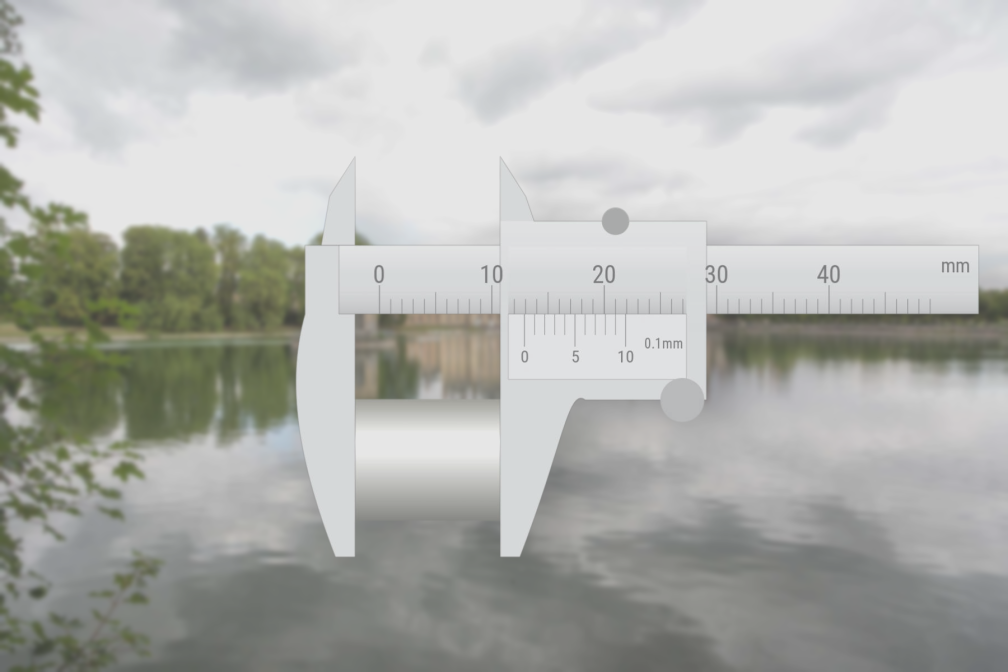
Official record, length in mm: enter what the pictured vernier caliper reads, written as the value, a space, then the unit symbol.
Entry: 12.9 mm
